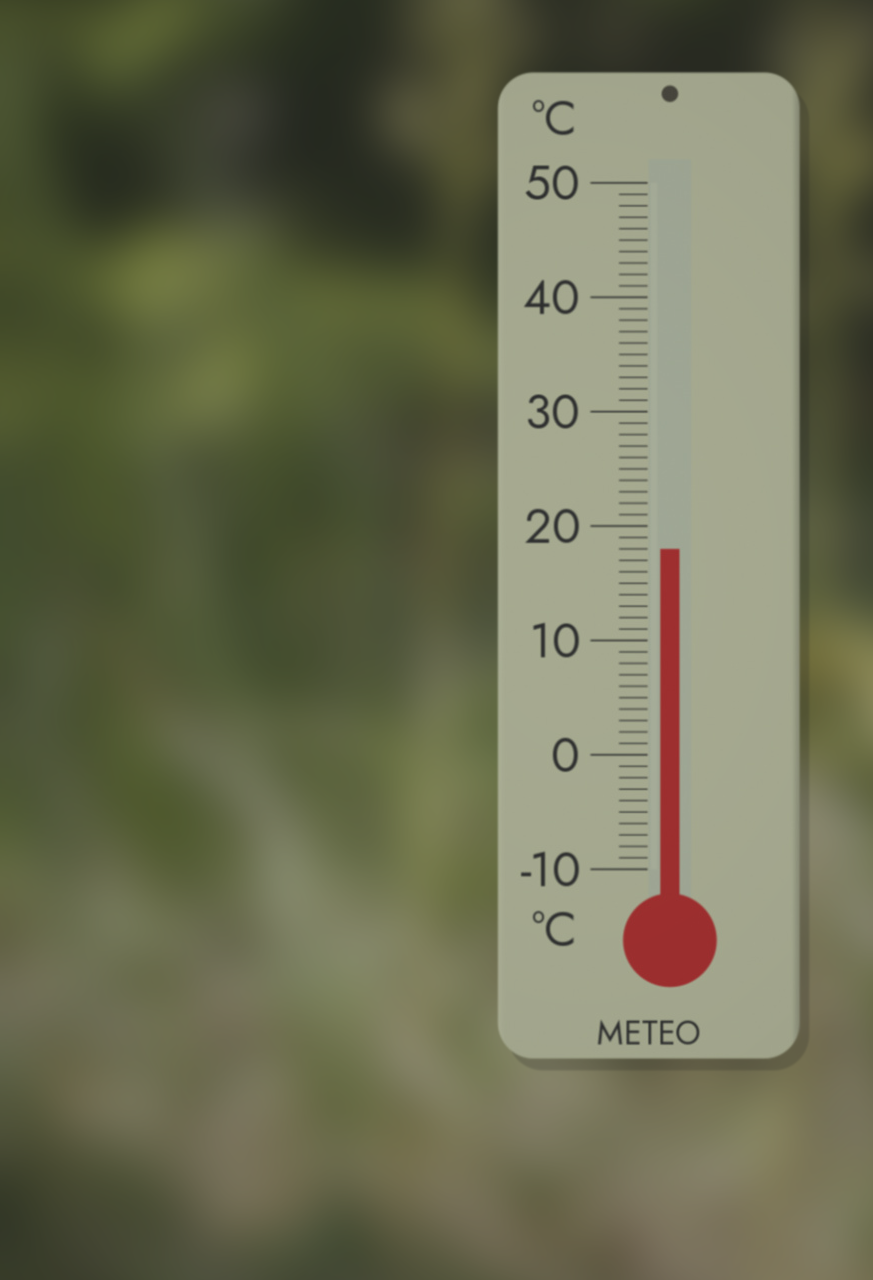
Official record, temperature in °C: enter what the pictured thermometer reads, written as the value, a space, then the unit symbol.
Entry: 18 °C
